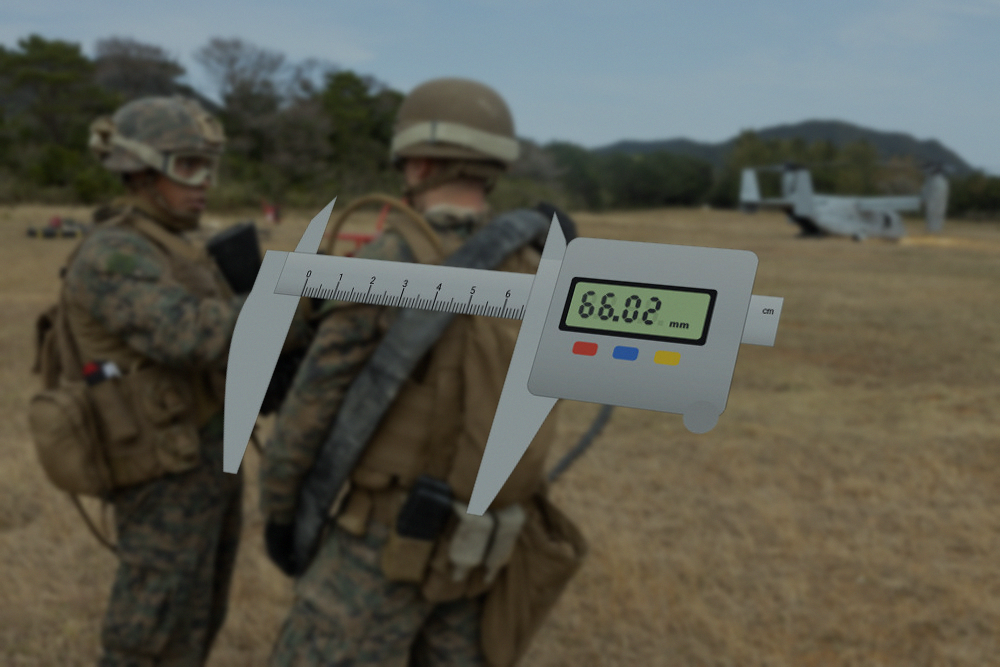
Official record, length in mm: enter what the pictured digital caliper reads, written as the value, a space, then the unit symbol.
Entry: 66.02 mm
